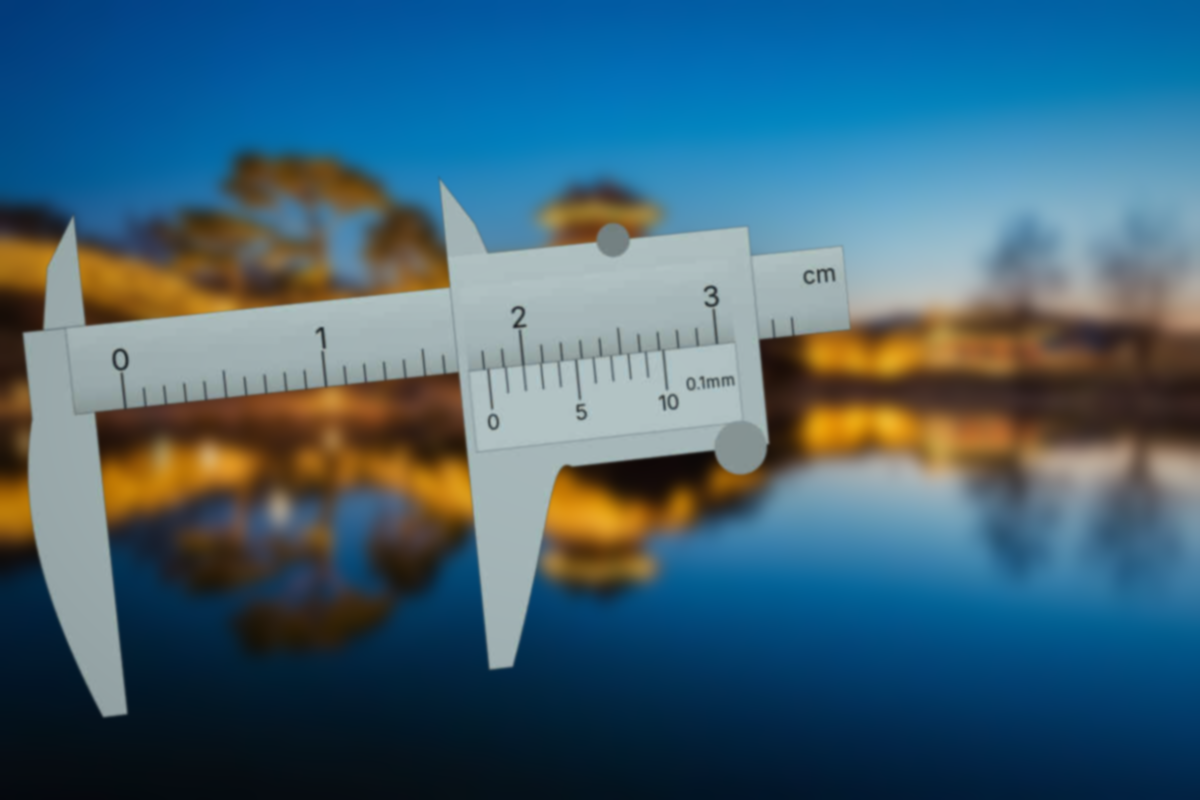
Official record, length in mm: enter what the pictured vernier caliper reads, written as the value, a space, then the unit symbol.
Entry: 18.2 mm
